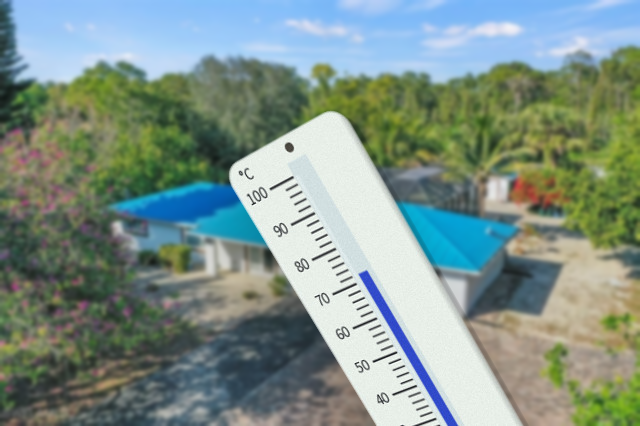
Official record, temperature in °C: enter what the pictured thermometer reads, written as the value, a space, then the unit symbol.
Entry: 72 °C
